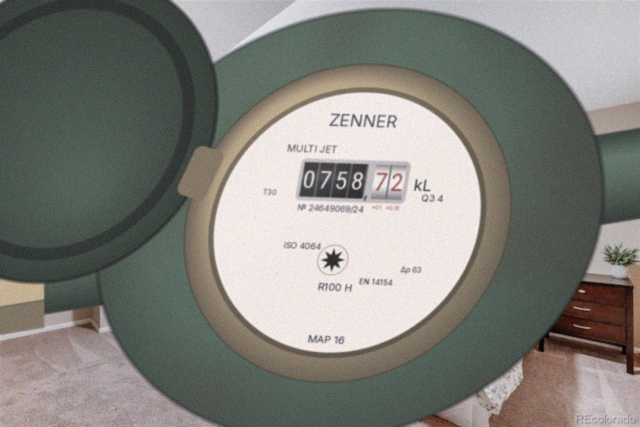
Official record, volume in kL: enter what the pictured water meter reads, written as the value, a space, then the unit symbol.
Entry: 758.72 kL
